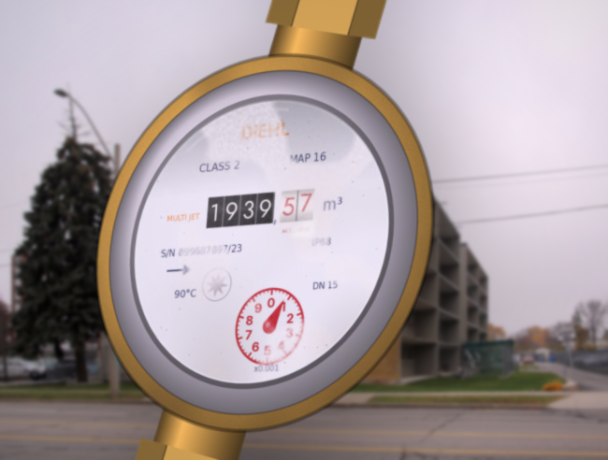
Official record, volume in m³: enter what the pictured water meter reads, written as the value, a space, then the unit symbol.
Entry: 1939.570 m³
